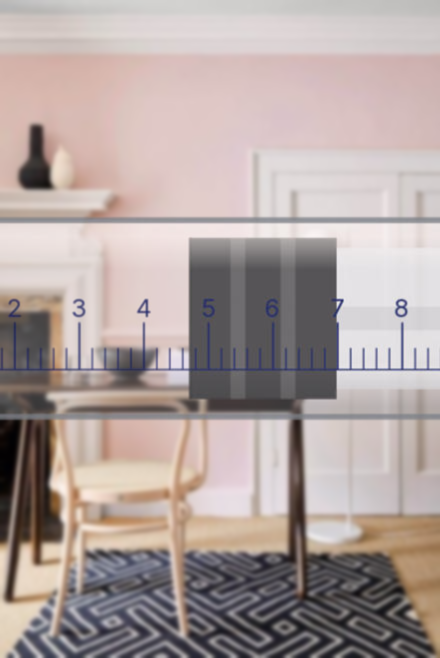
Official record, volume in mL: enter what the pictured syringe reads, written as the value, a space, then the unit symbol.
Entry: 4.7 mL
